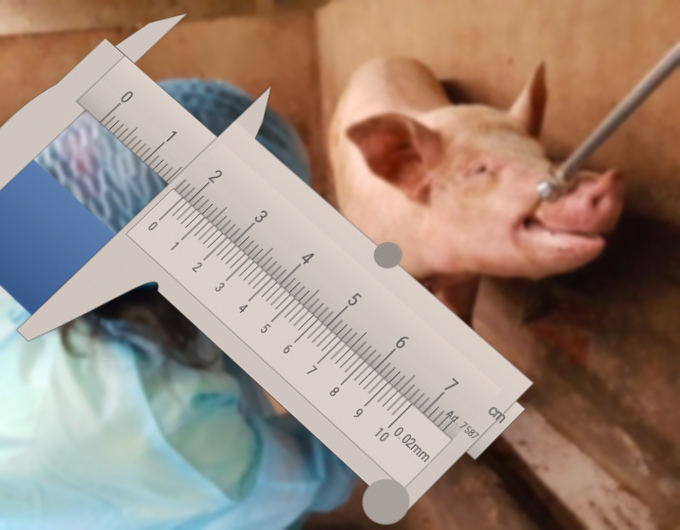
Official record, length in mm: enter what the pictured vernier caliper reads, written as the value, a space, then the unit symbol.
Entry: 18.8 mm
